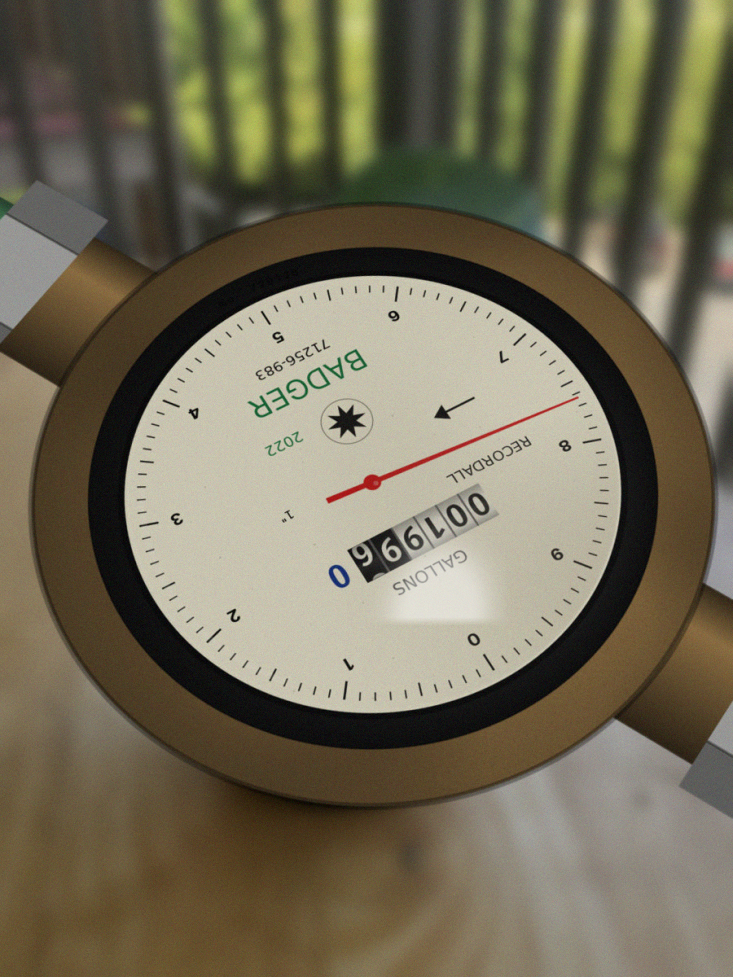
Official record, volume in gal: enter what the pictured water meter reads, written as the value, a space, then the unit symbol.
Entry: 19957.6 gal
